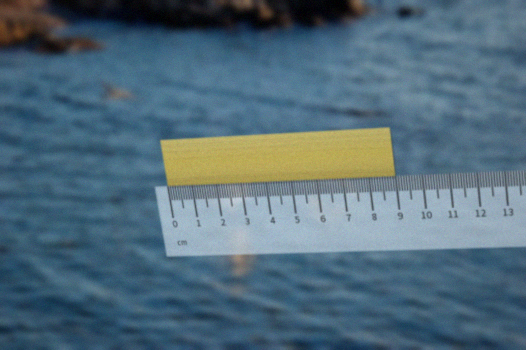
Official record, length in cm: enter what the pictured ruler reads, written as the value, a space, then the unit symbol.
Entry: 9 cm
